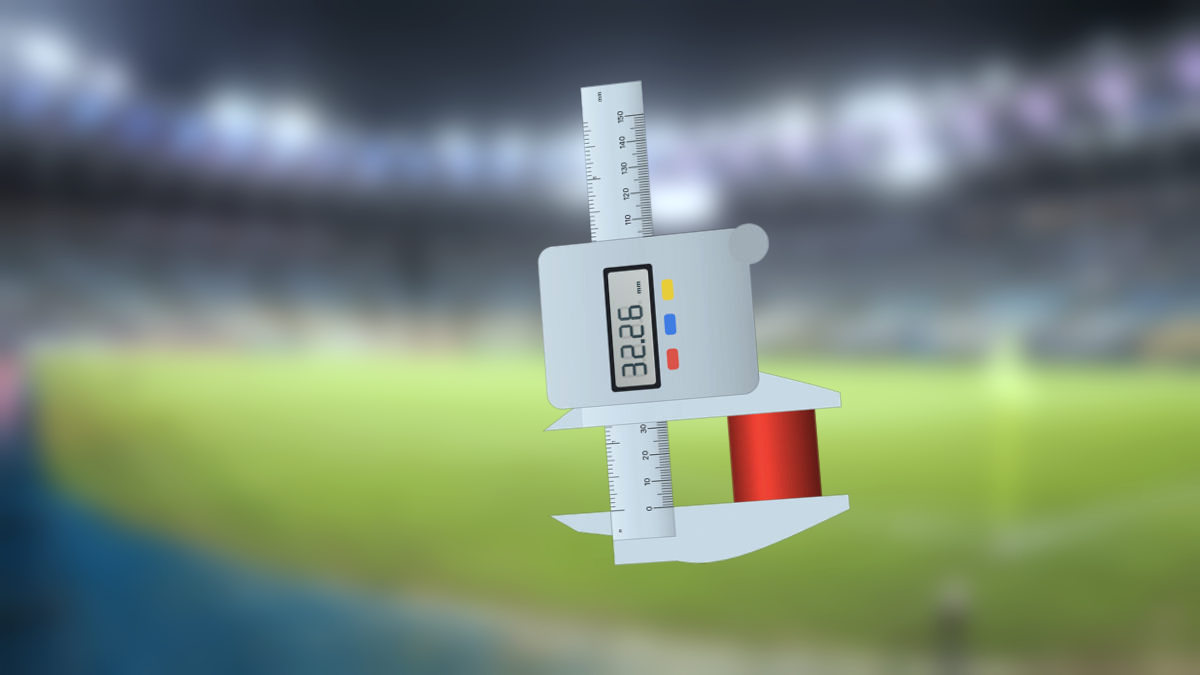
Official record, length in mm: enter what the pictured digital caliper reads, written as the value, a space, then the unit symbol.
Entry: 32.26 mm
